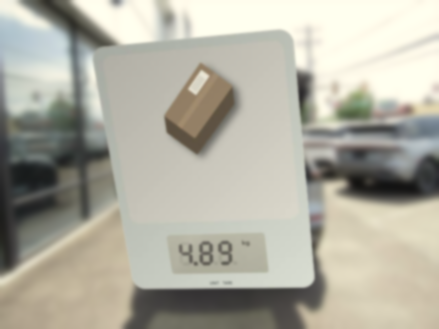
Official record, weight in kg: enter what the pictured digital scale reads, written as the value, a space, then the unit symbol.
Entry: 4.89 kg
